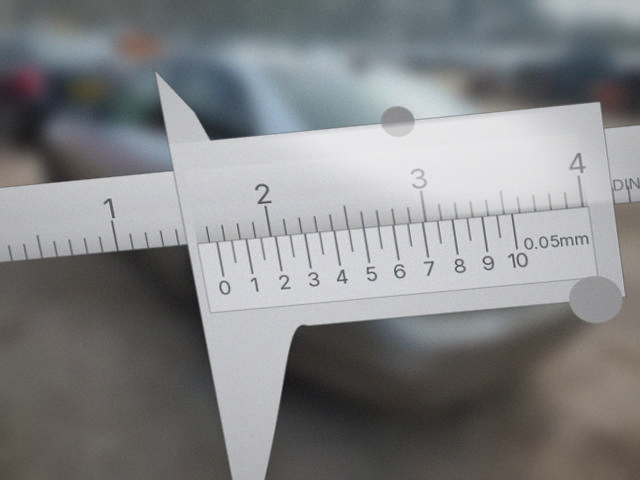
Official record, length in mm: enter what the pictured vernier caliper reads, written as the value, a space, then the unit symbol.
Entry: 16.5 mm
